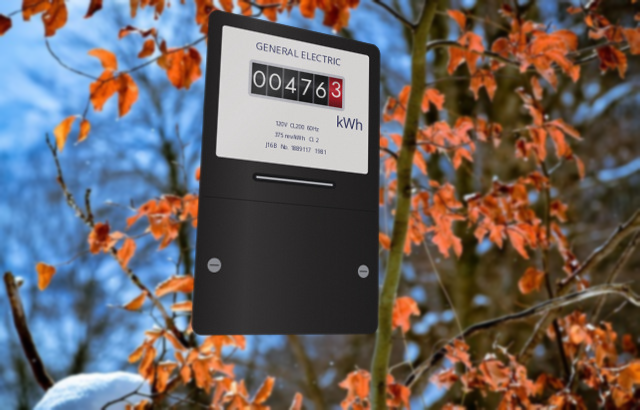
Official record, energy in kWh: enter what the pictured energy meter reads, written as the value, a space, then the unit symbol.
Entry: 476.3 kWh
